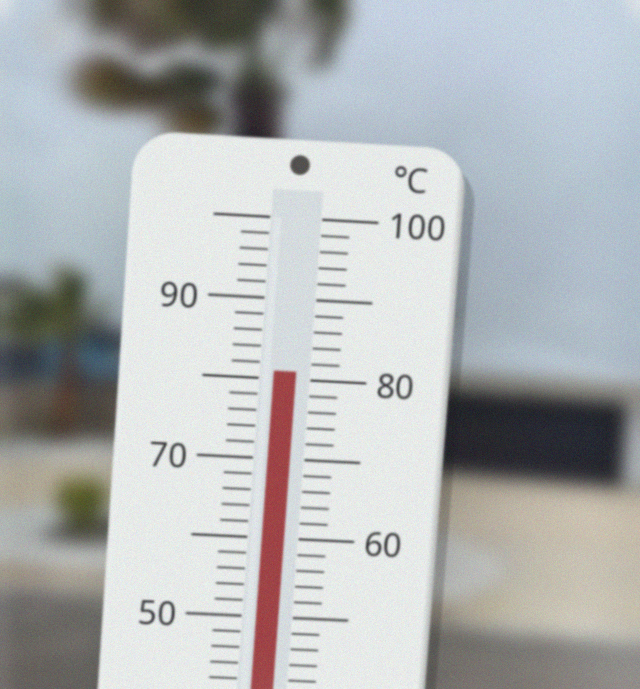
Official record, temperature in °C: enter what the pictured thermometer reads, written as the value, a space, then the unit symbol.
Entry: 81 °C
